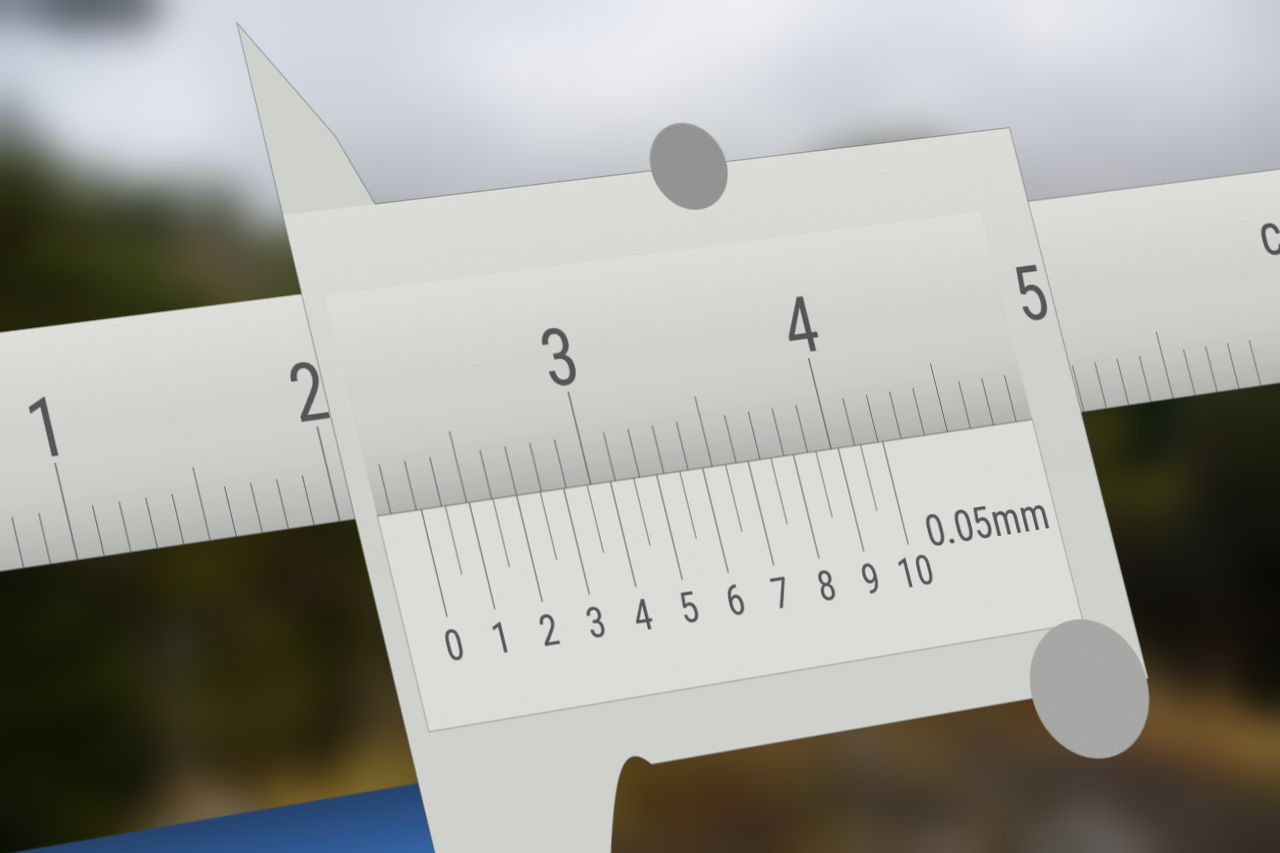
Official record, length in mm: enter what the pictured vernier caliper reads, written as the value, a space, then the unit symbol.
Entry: 23.2 mm
